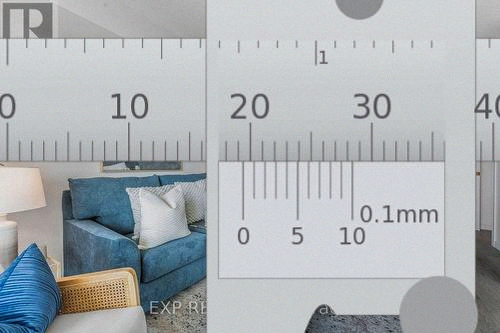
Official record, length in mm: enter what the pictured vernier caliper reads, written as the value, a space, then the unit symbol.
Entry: 19.4 mm
